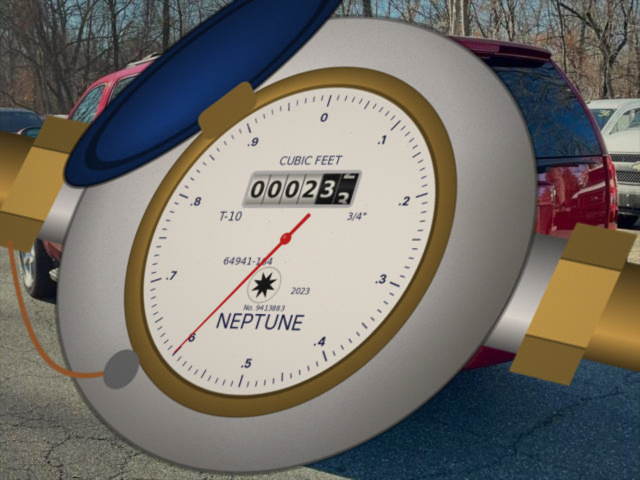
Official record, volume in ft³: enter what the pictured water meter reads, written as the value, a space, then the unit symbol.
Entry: 232.60 ft³
